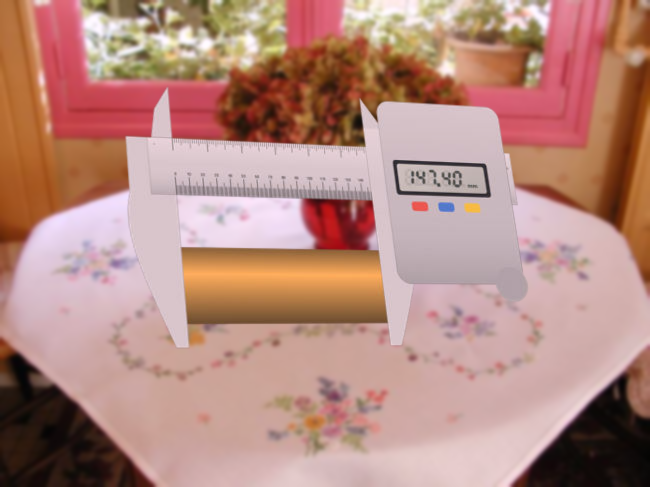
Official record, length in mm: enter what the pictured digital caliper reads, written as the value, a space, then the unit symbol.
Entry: 147.40 mm
